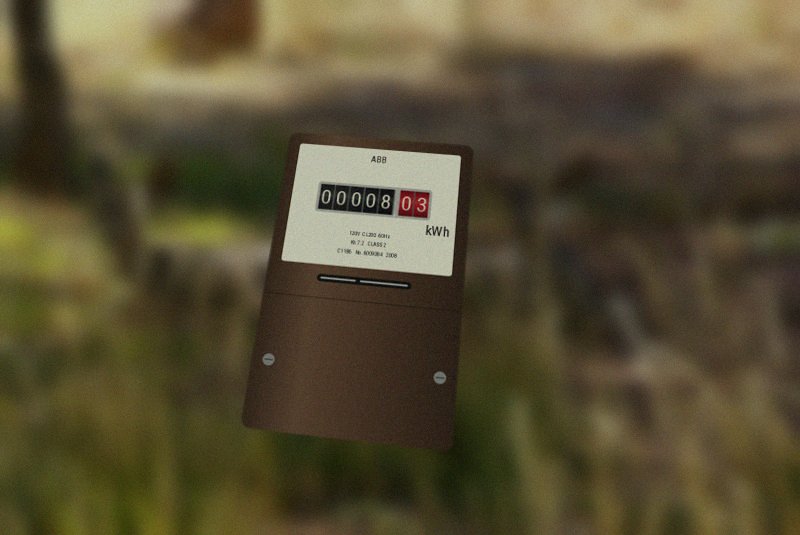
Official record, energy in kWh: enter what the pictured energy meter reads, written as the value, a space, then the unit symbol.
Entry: 8.03 kWh
